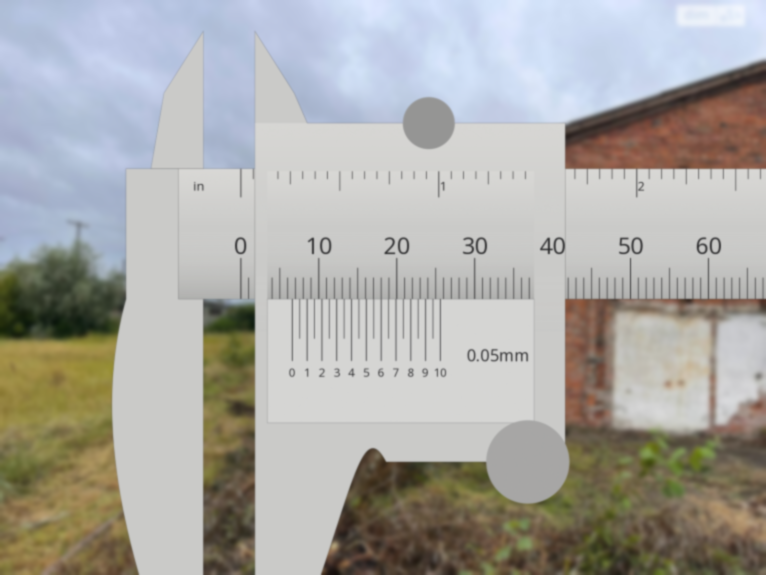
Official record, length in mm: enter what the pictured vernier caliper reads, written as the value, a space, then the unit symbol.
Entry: 6.6 mm
